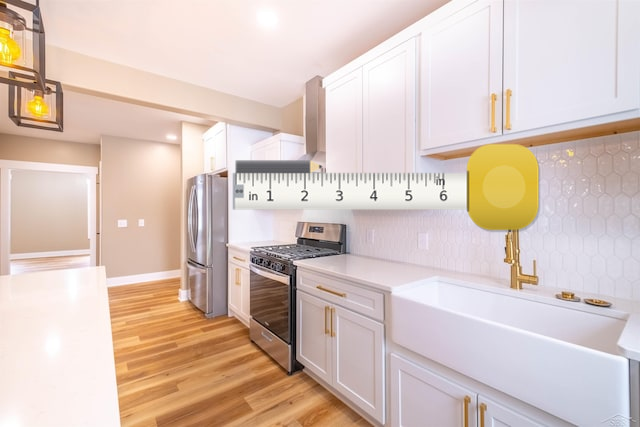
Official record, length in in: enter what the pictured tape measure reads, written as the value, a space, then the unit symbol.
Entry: 2.5 in
